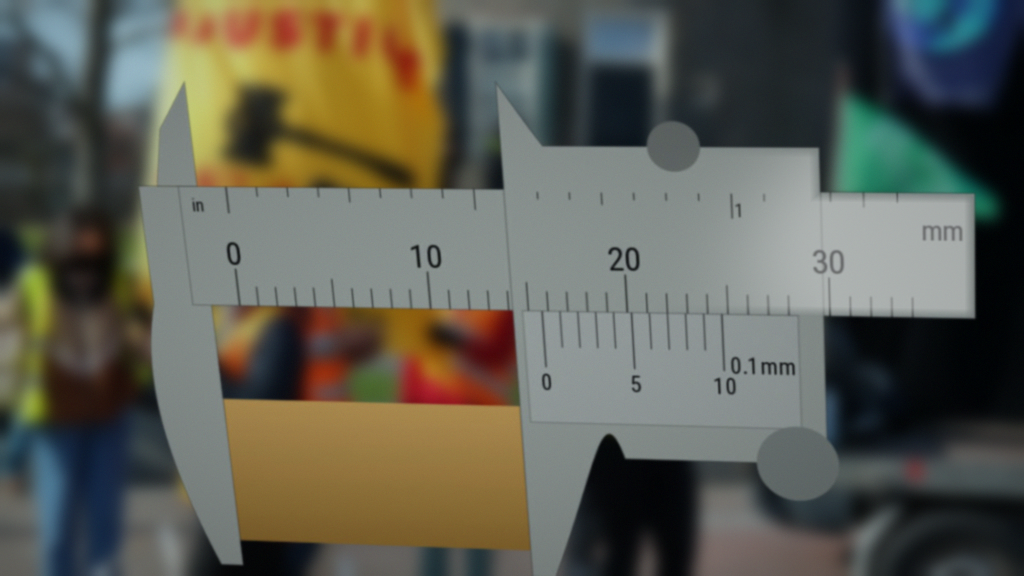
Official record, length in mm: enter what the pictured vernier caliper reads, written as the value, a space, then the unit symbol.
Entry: 15.7 mm
